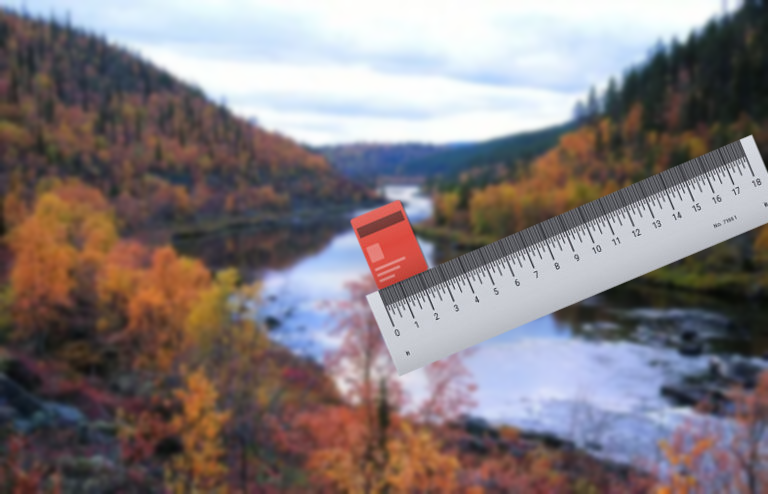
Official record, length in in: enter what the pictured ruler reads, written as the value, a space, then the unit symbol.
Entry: 2.5 in
